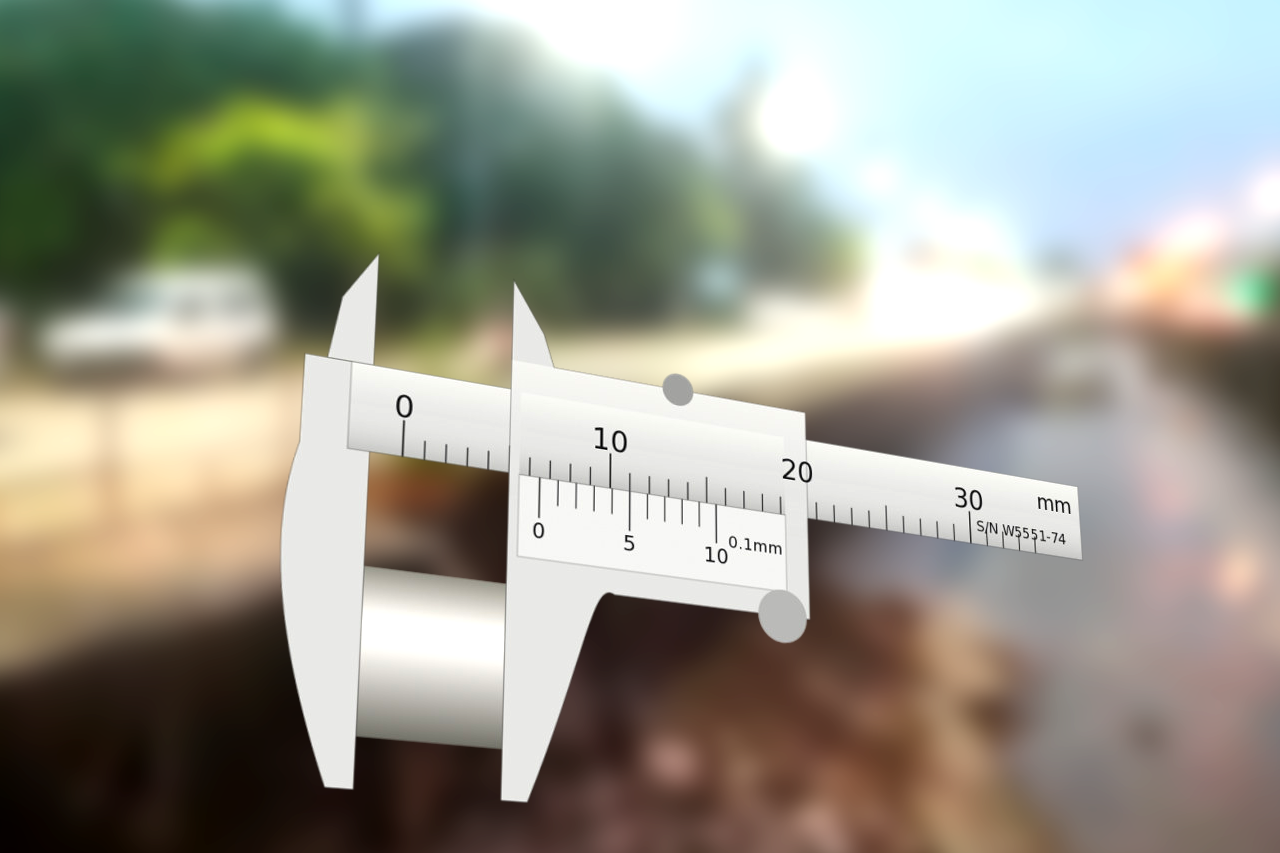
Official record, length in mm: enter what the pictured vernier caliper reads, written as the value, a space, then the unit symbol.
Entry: 6.5 mm
